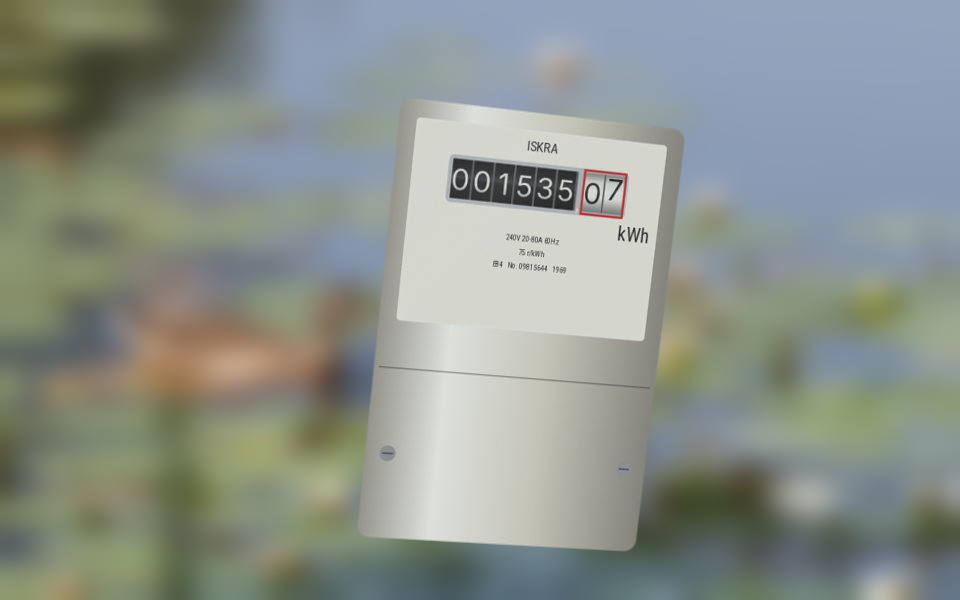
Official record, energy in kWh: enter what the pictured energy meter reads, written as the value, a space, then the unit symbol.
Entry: 1535.07 kWh
